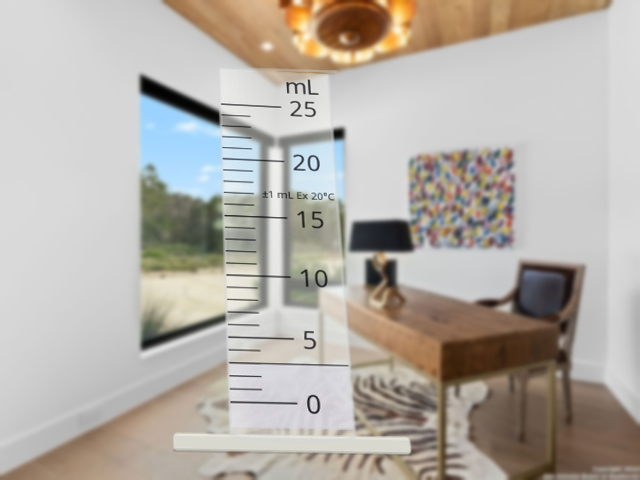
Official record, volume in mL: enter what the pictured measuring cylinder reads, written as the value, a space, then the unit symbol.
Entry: 3 mL
